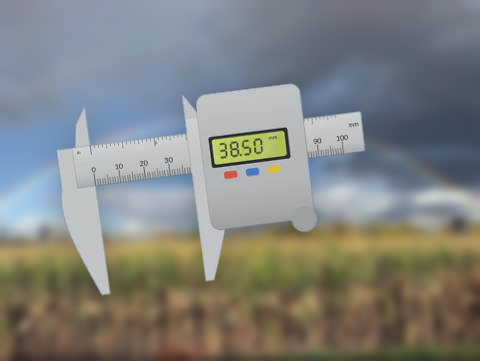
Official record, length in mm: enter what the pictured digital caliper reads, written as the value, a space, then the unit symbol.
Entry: 38.50 mm
